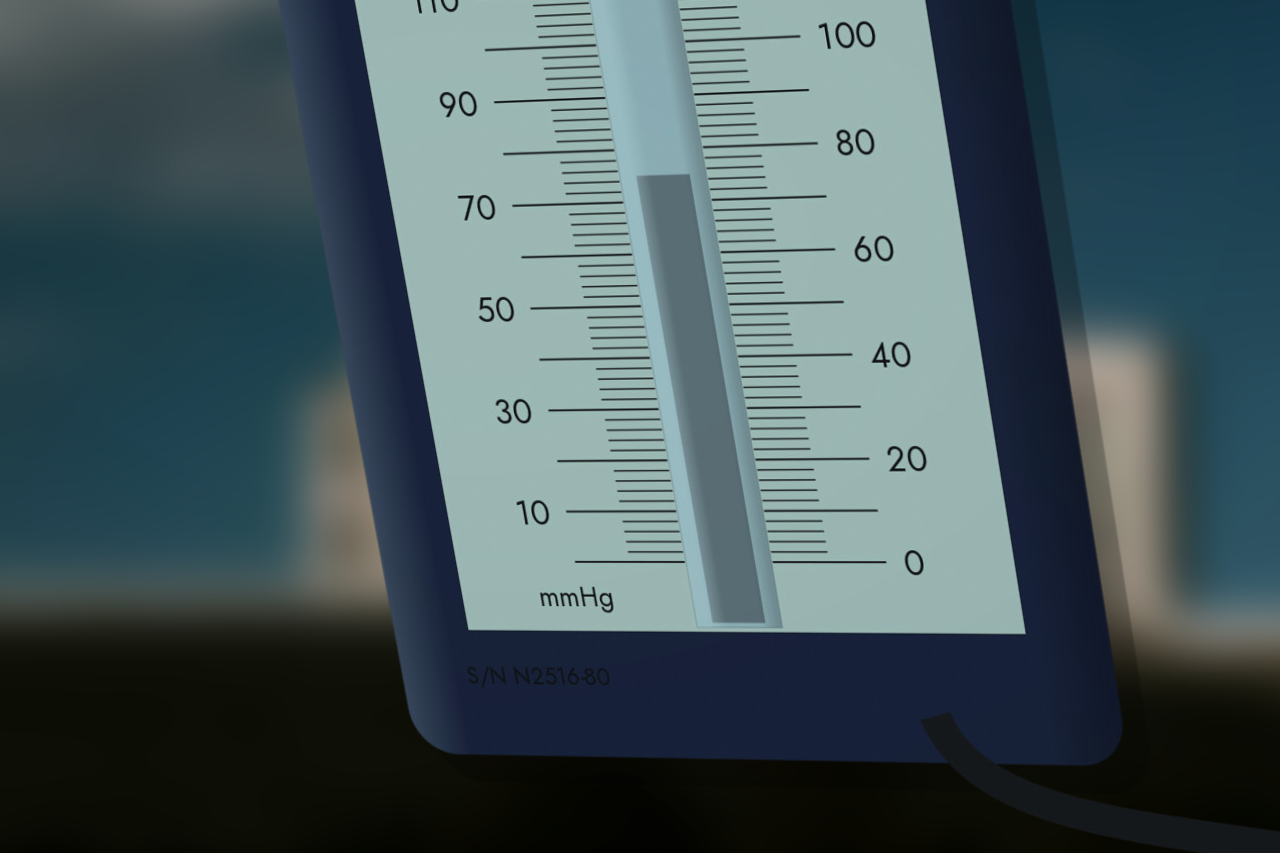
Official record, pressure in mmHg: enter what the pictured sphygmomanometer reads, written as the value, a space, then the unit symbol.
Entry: 75 mmHg
